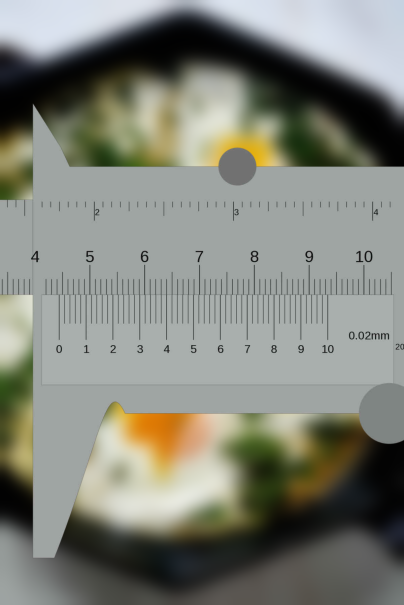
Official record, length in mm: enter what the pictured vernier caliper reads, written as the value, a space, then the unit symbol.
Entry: 44.4 mm
